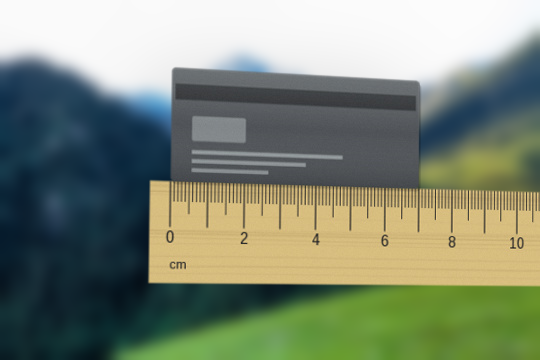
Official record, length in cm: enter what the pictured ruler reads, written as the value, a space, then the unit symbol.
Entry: 7 cm
